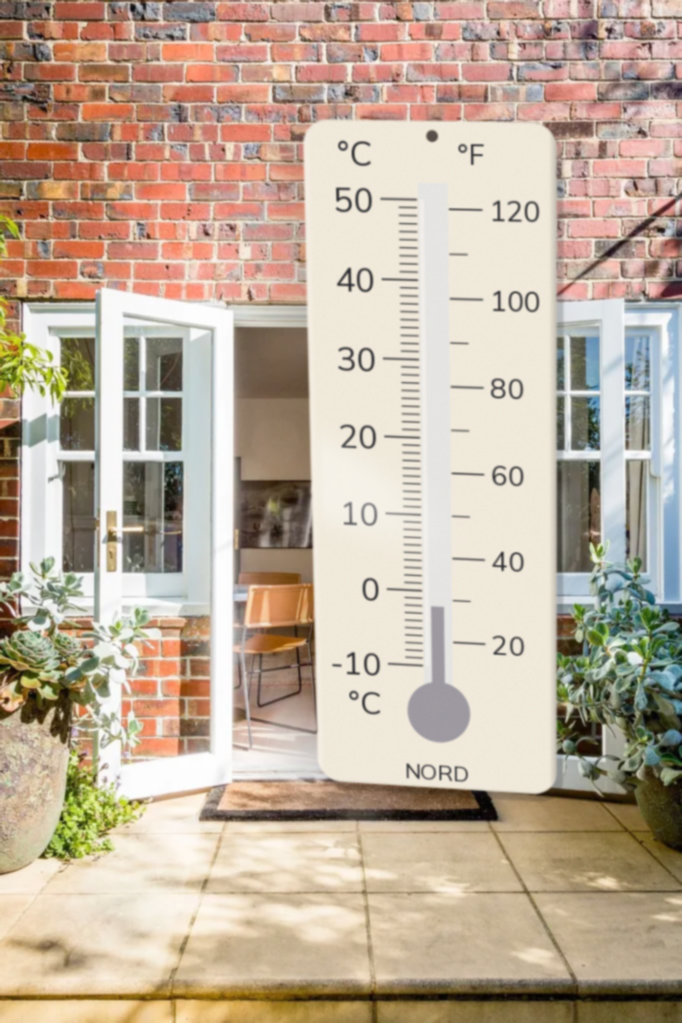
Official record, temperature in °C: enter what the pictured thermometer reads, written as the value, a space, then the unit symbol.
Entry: -2 °C
